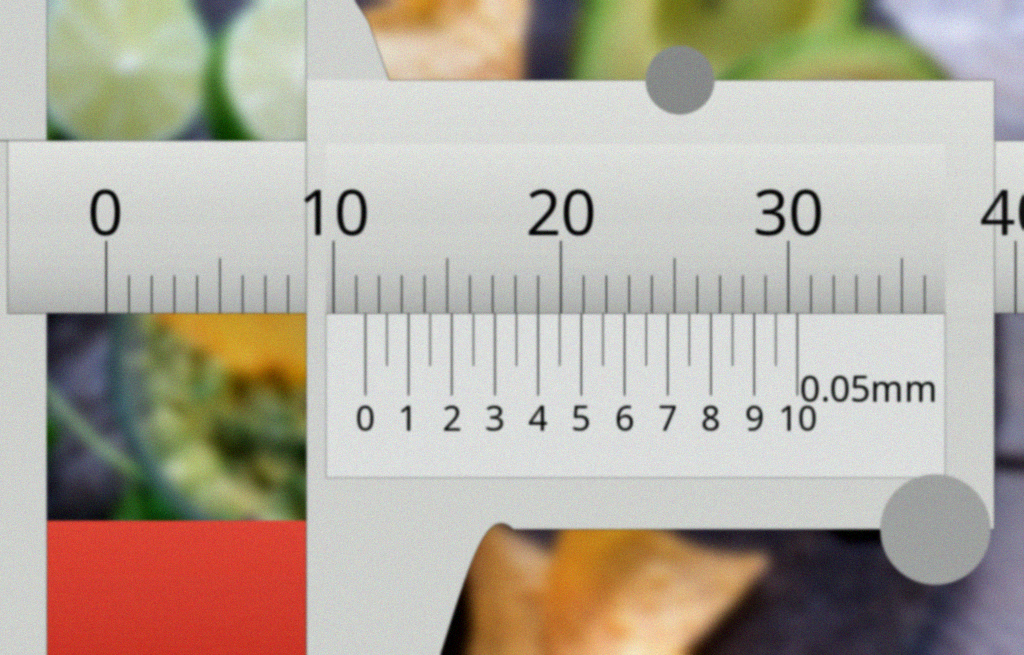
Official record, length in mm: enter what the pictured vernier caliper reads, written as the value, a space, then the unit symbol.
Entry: 11.4 mm
